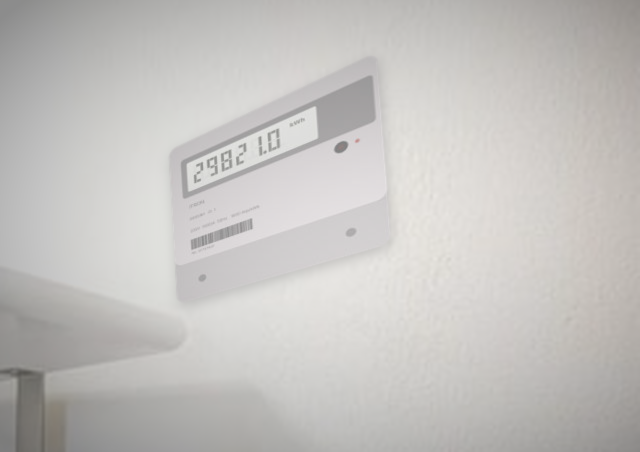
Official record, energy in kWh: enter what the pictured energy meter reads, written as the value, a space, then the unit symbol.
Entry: 29821.0 kWh
